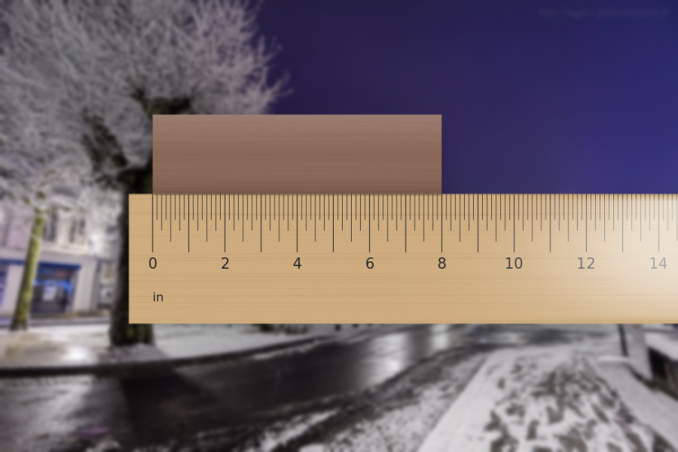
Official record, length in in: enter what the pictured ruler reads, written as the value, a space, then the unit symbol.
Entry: 8 in
